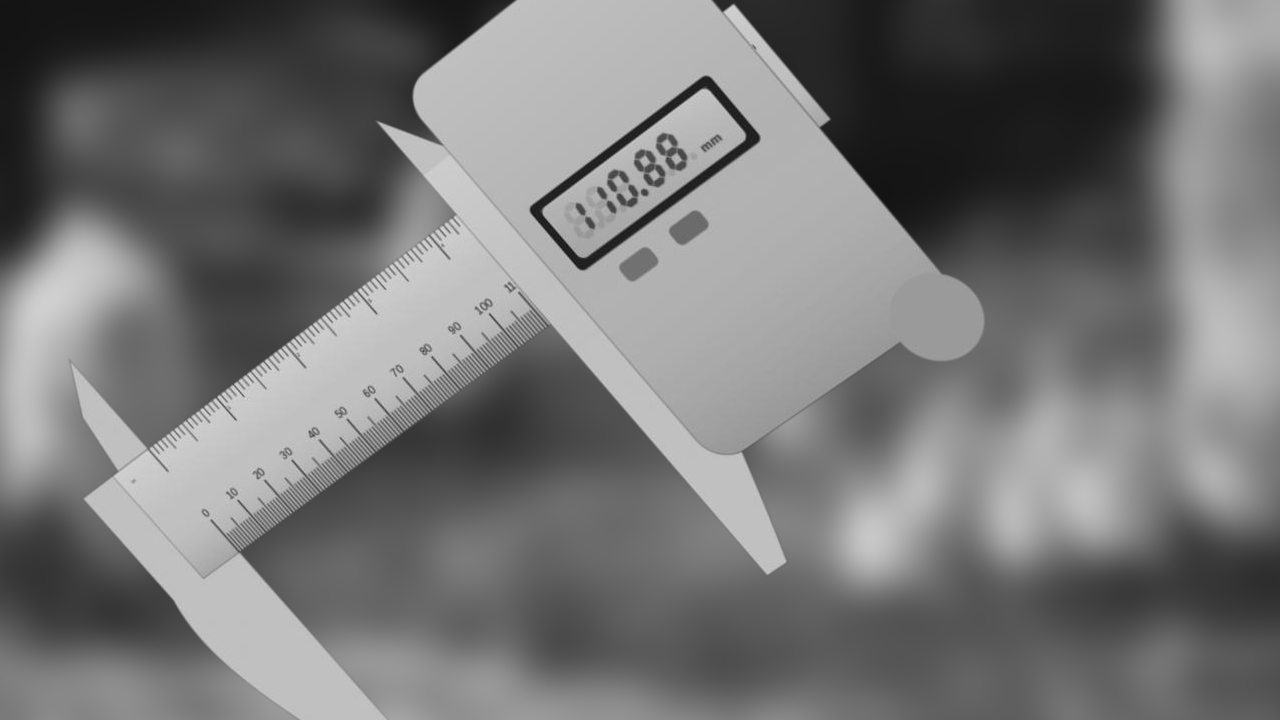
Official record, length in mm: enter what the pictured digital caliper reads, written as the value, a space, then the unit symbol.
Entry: 110.88 mm
